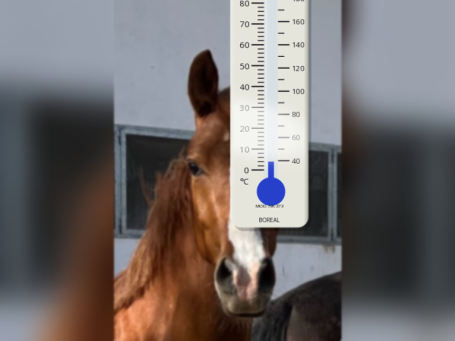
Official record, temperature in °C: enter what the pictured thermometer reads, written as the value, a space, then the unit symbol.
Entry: 4 °C
